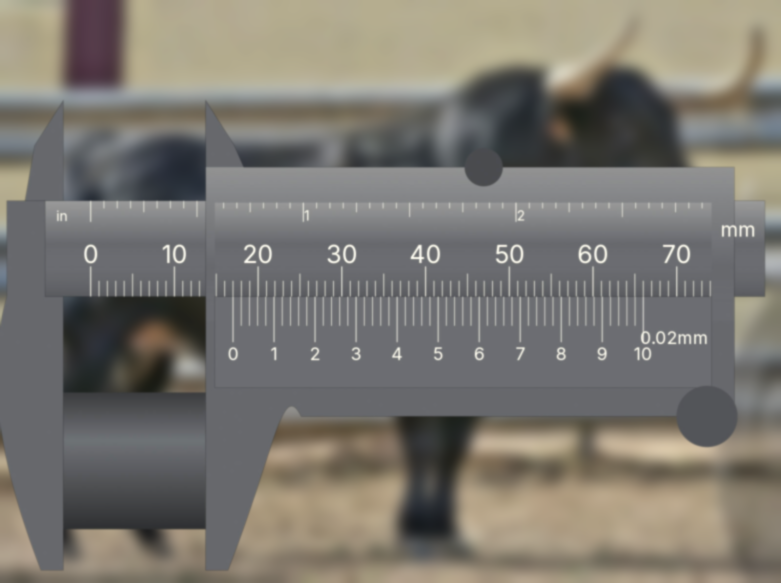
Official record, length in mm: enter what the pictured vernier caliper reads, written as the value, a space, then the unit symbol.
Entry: 17.0 mm
